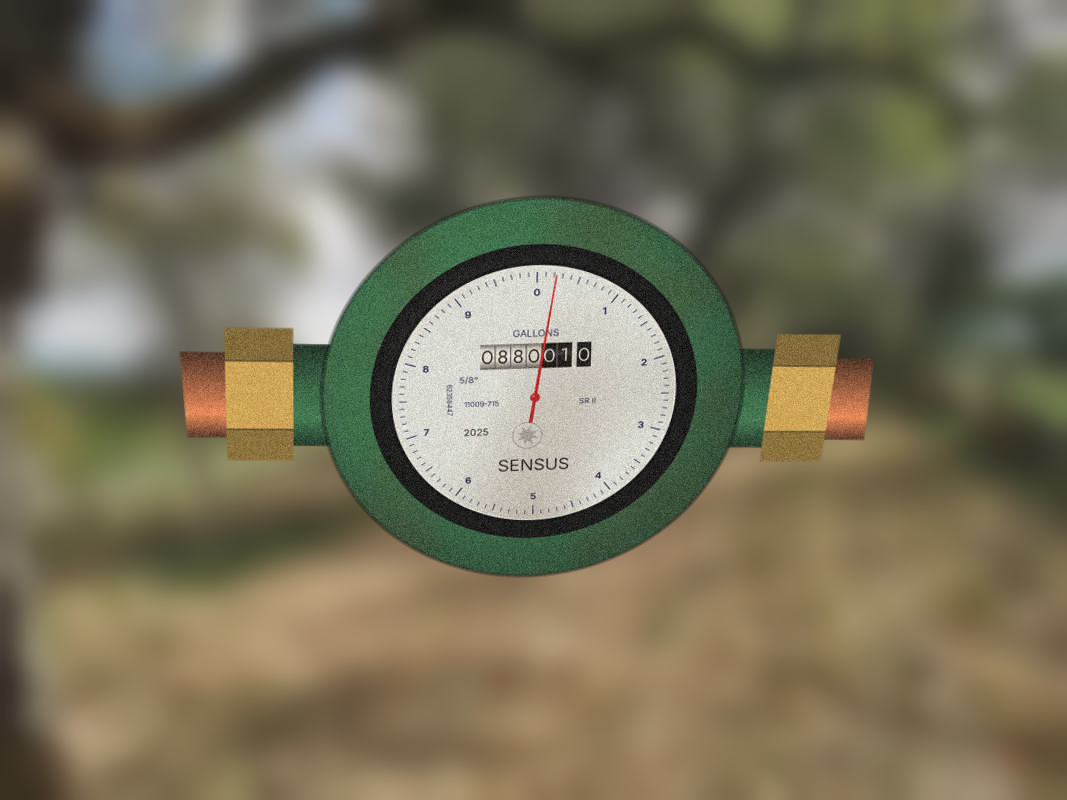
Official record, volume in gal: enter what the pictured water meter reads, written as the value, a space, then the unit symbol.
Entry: 880010.2 gal
